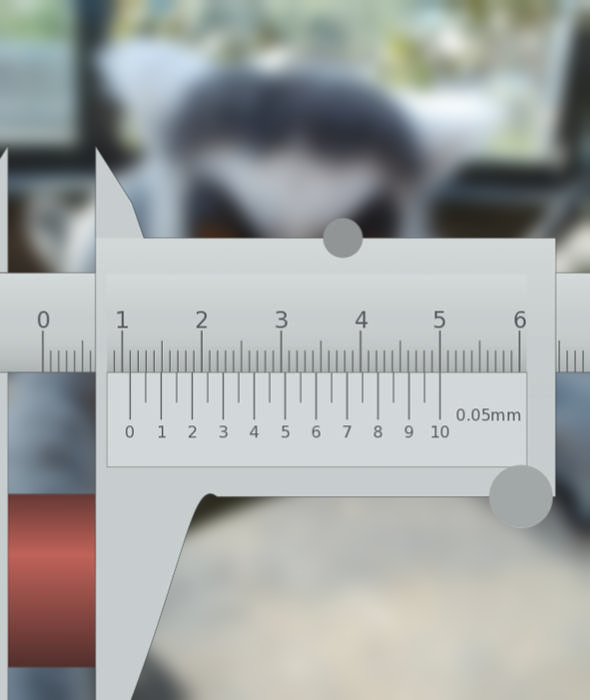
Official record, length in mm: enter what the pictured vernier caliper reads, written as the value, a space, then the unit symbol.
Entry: 11.0 mm
